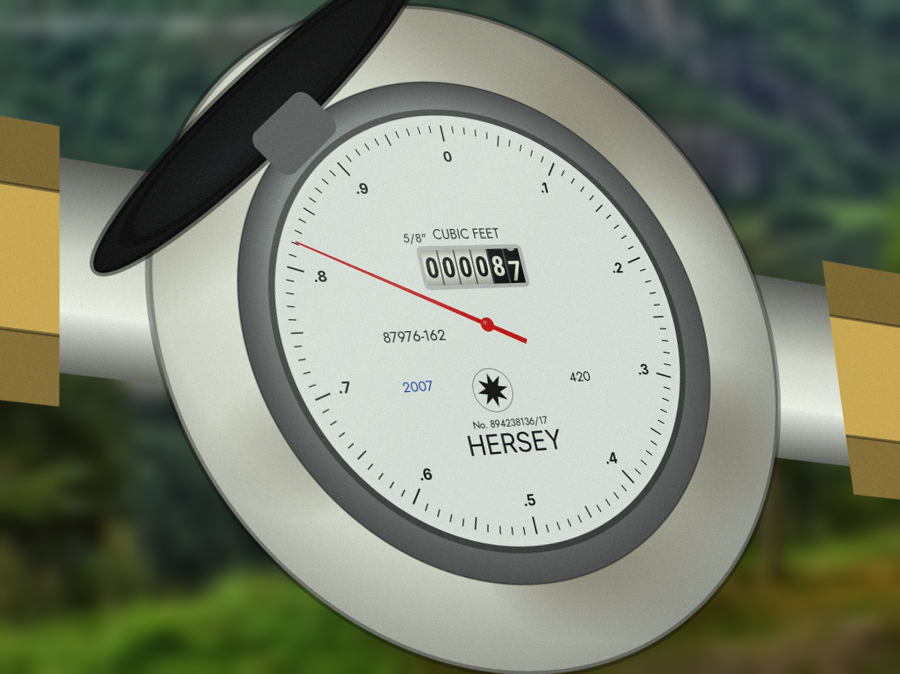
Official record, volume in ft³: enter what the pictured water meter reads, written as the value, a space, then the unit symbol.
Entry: 86.82 ft³
